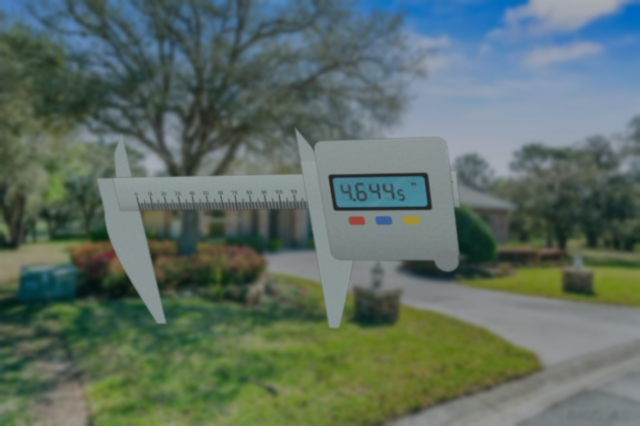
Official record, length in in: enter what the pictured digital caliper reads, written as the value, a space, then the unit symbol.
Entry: 4.6445 in
